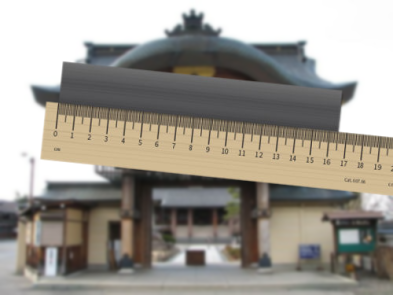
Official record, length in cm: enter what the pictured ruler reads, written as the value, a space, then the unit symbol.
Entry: 16.5 cm
